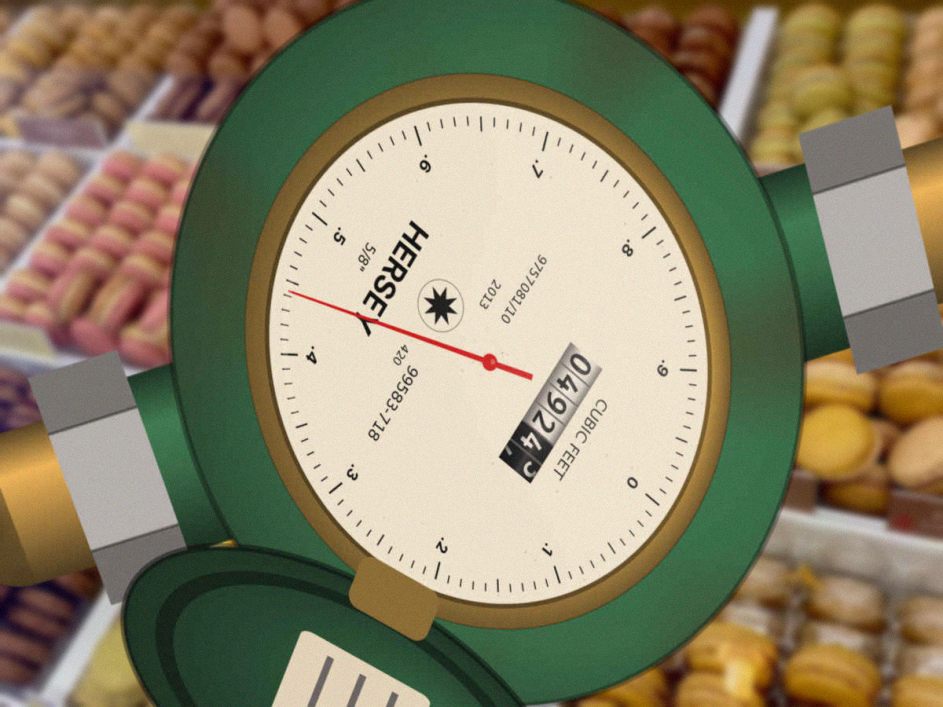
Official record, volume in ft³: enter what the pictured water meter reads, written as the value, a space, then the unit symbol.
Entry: 49243.44 ft³
